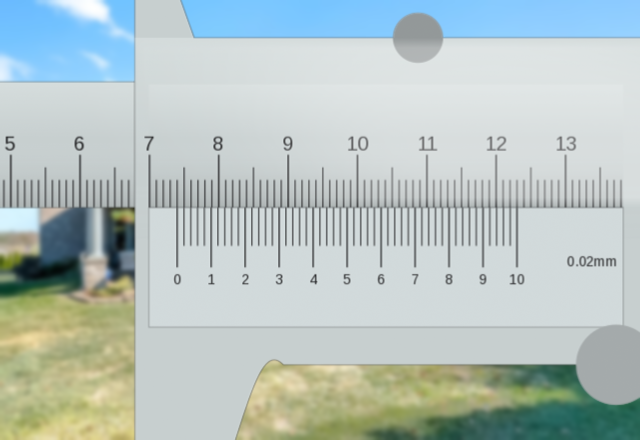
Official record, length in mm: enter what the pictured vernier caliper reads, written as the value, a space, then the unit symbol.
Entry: 74.0 mm
